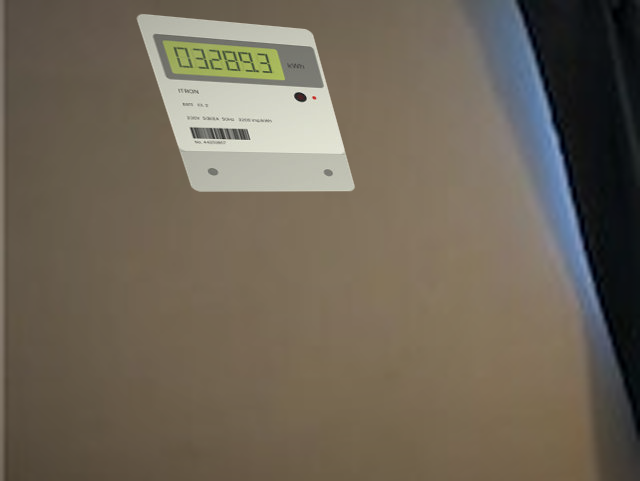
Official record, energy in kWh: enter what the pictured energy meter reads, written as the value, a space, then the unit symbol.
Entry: 3289.3 kWh
